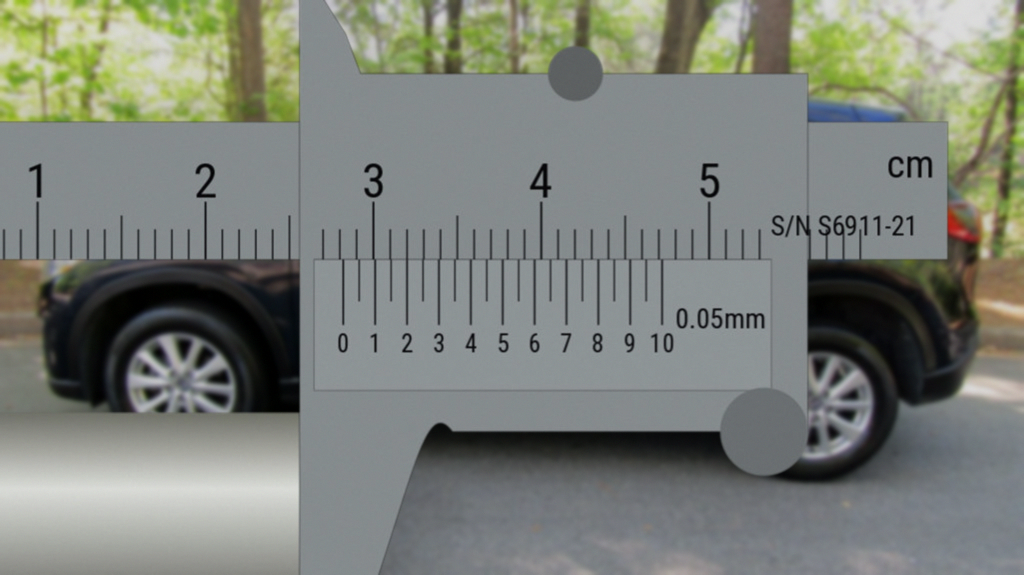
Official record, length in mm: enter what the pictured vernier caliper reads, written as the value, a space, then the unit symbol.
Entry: 28.2 mm
